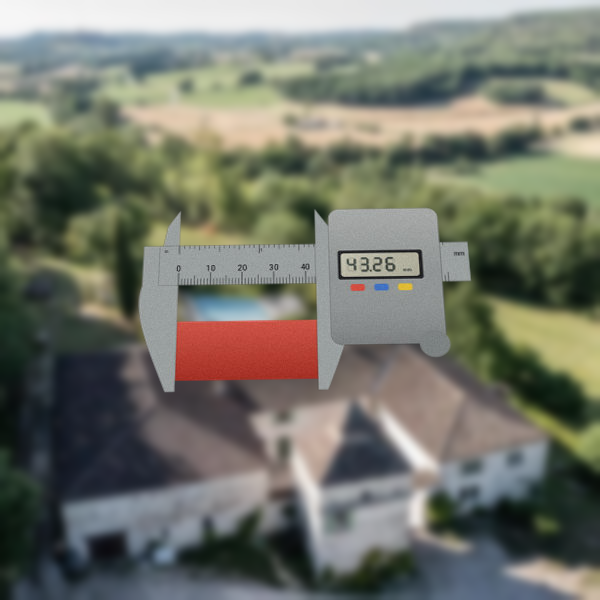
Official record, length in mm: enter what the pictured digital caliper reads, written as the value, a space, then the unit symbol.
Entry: 43.26 mm
